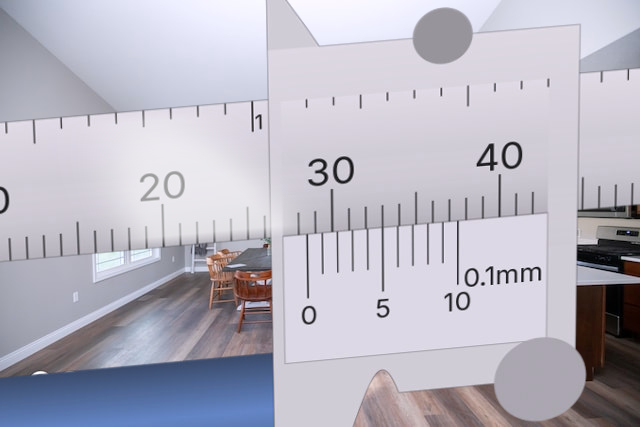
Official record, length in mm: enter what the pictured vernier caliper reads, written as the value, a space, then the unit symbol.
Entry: 28.5 mm
